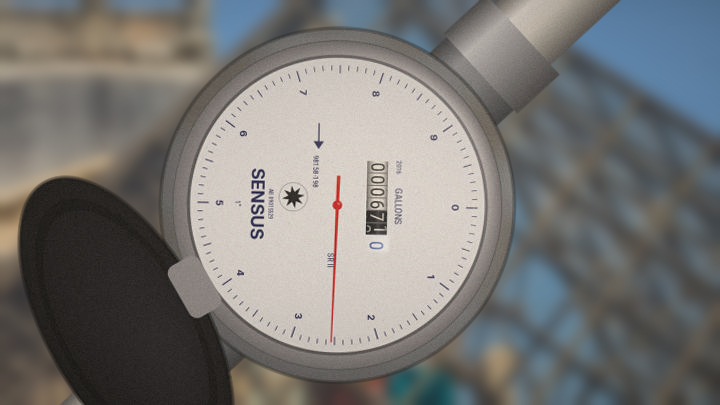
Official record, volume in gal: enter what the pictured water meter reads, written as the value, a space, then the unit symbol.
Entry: 6712.5 gal
